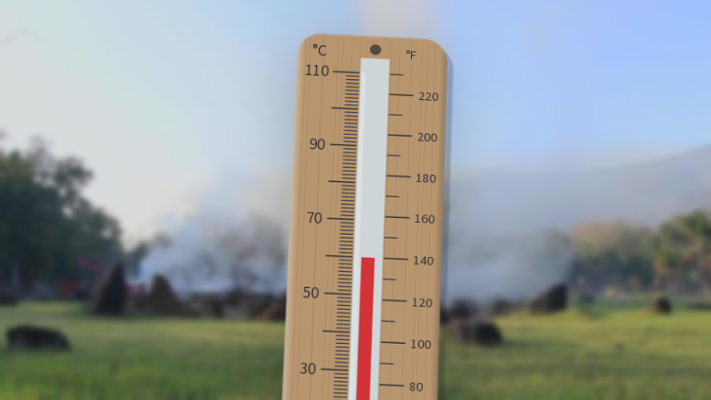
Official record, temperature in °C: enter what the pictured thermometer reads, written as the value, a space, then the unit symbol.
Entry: 60 °C
